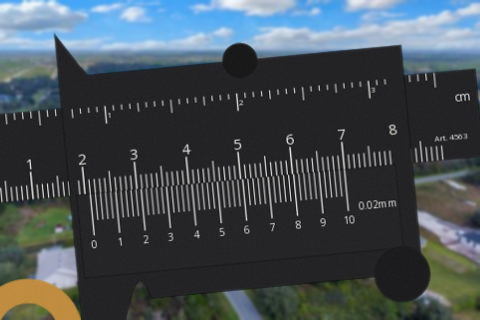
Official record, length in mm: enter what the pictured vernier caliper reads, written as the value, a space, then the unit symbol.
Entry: 21.0 mm
